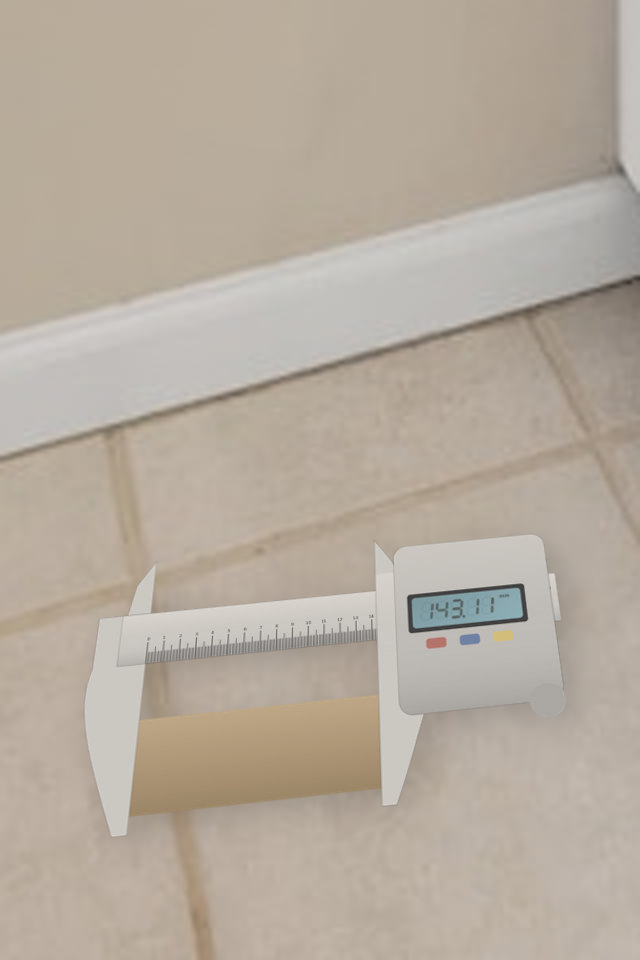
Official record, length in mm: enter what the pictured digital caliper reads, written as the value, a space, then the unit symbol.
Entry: 143.11 mm
